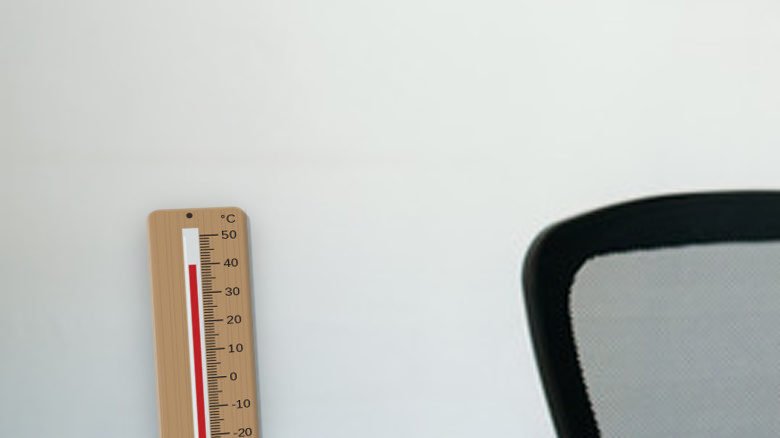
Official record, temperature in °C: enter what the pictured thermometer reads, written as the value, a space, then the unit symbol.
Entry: 40 °C
